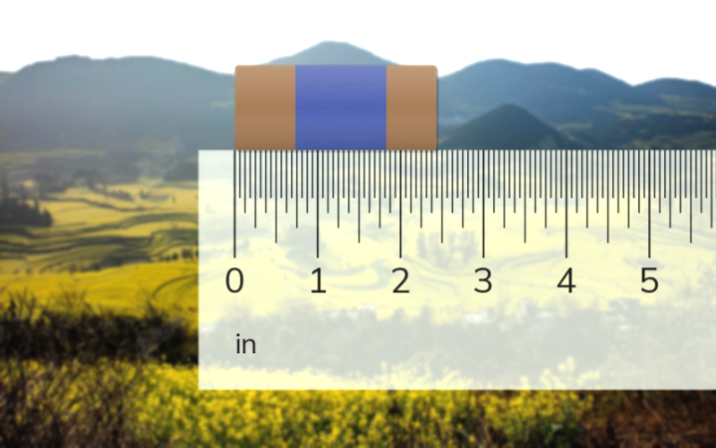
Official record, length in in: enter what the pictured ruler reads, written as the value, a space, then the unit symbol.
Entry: 2.4375 in
